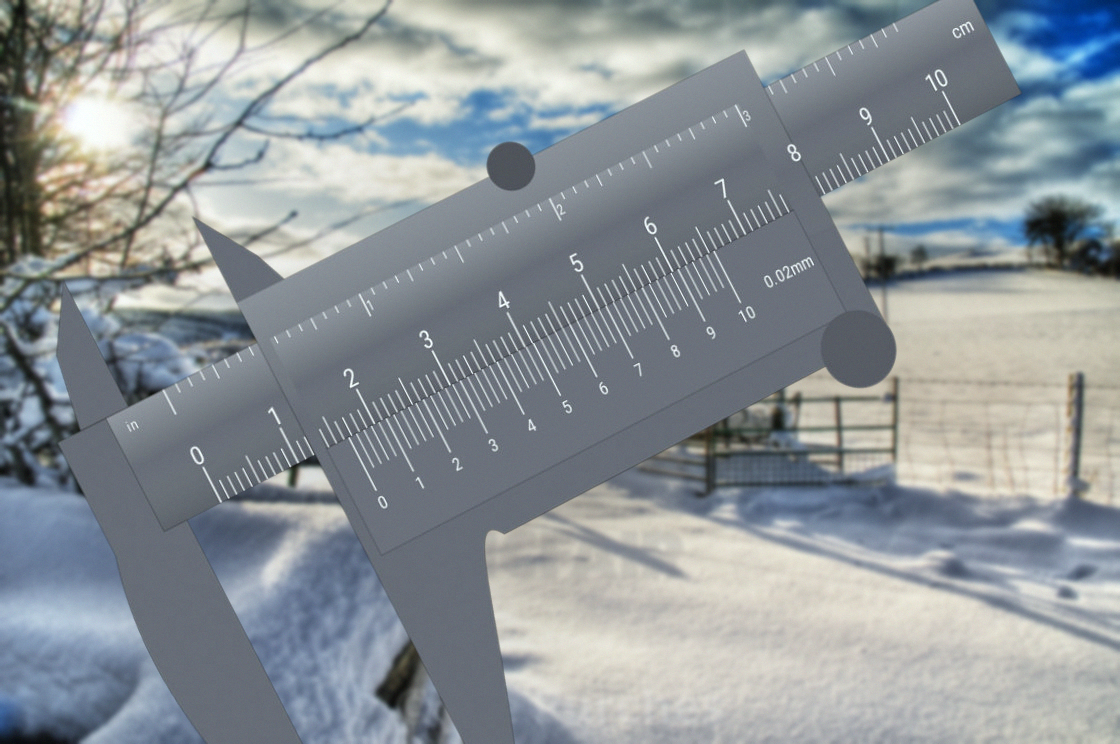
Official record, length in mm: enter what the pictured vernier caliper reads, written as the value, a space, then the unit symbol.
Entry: 16.6 mm
